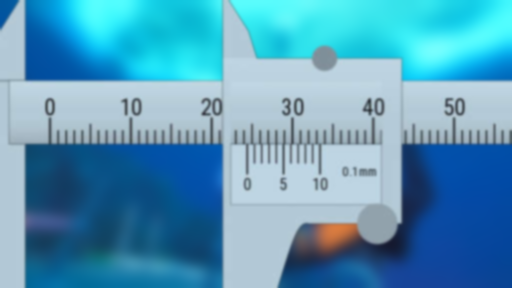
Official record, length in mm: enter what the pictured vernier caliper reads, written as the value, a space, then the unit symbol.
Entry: 24.4 mm
